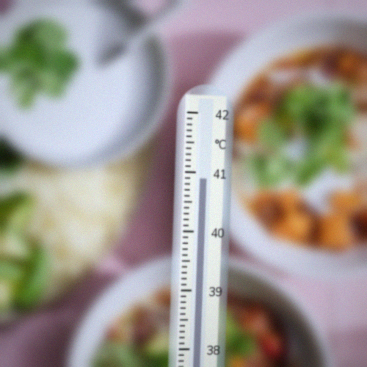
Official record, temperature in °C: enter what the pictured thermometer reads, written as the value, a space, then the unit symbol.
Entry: 40.9 °C
